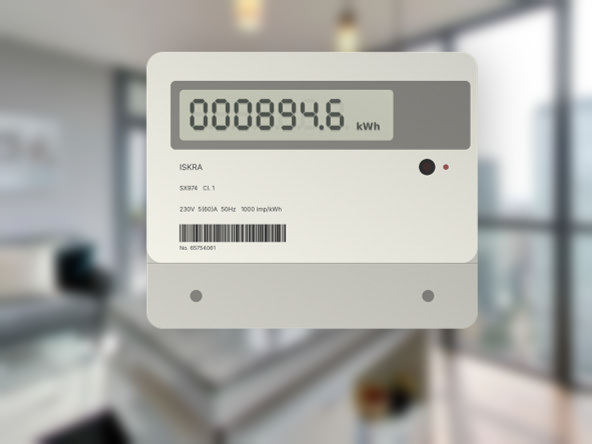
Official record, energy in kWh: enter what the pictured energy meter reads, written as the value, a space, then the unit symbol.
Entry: 894.6 kWh
